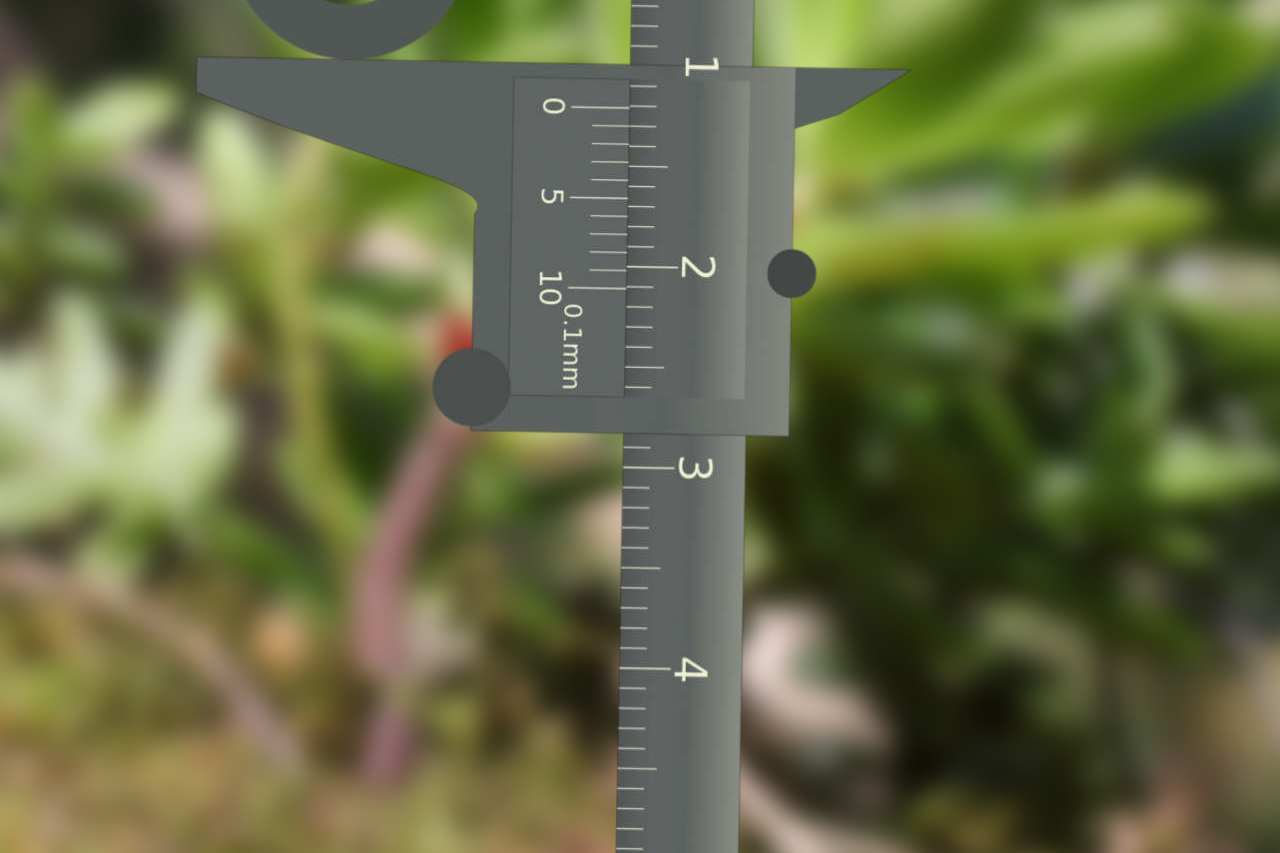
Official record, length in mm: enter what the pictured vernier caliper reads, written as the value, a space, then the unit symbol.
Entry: 12.1 mm
